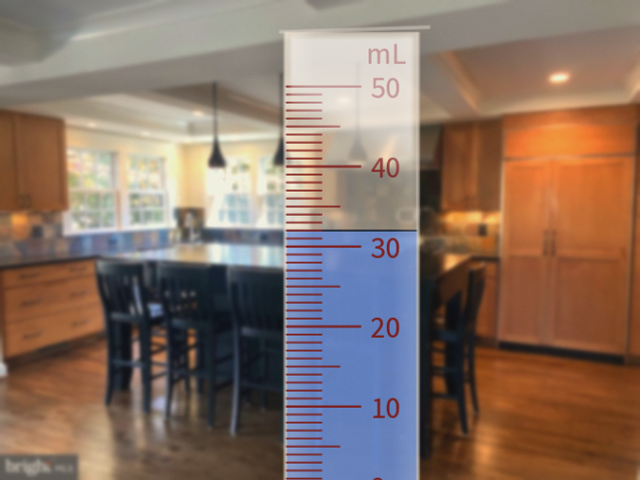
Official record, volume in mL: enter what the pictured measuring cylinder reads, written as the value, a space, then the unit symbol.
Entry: 32 mL
